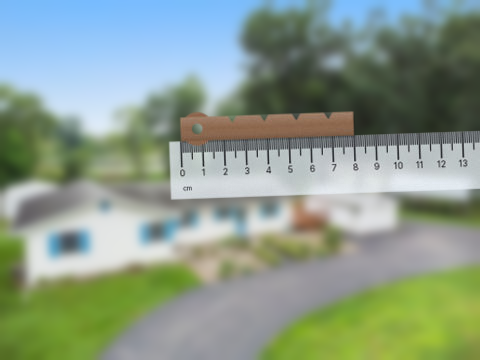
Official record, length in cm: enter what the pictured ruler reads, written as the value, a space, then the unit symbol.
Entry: 8 cm
